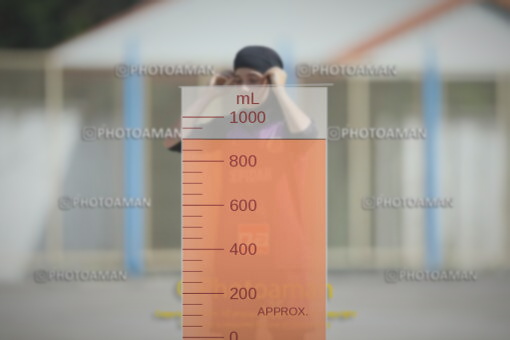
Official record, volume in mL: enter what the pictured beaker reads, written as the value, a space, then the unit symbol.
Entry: 900 mL
